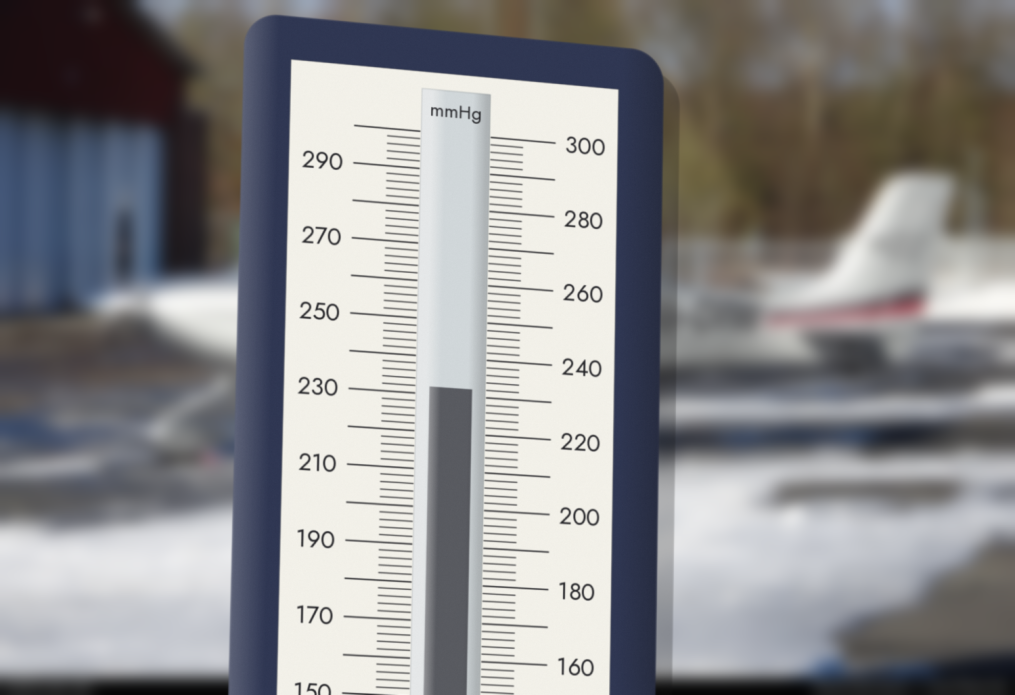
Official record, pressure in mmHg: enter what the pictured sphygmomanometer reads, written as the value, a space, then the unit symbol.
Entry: 232 mmHg
